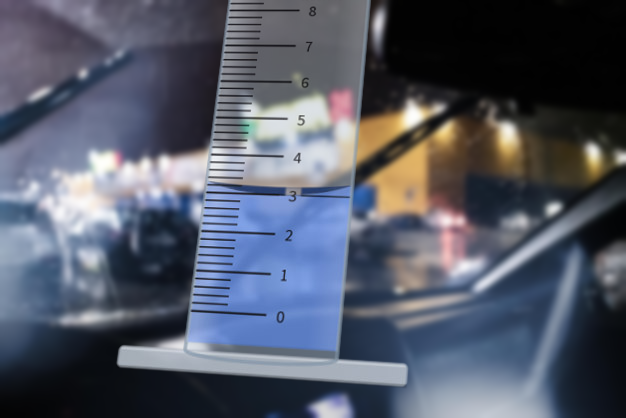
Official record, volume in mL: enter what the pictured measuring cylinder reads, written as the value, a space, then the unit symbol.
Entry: 3 mL
